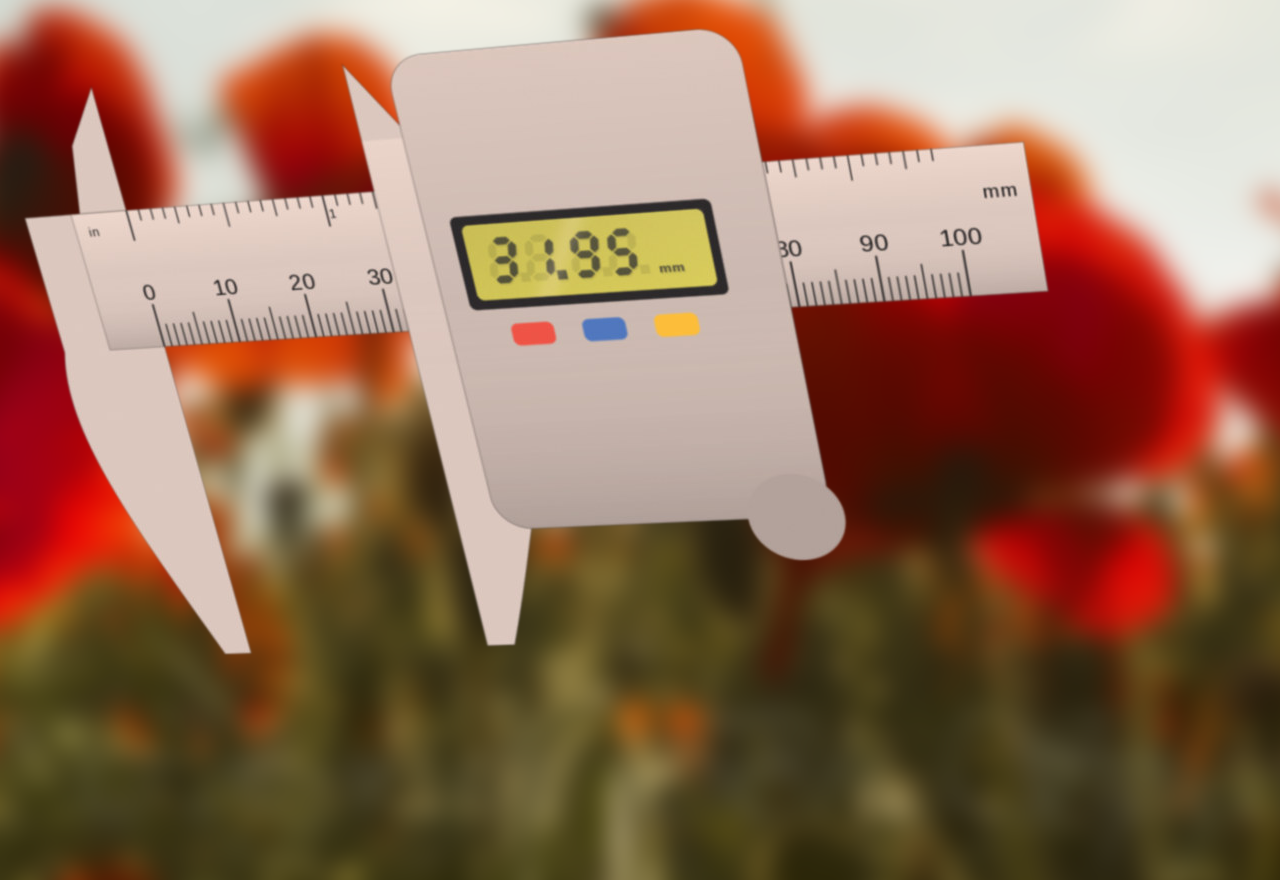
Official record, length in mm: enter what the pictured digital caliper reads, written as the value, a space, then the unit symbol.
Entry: 31.95 mm
